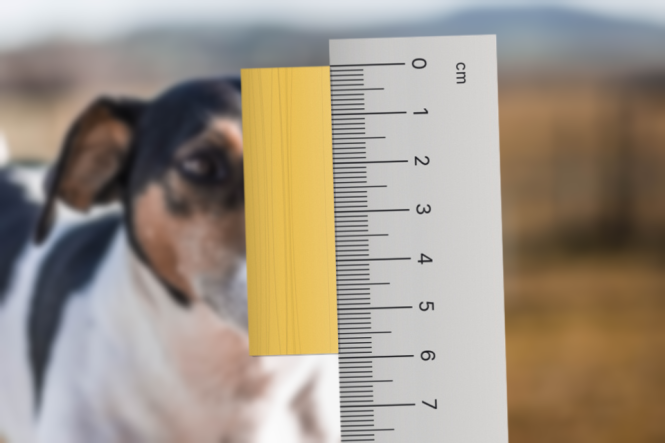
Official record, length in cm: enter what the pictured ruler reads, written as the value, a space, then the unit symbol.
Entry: 5.9 cm
